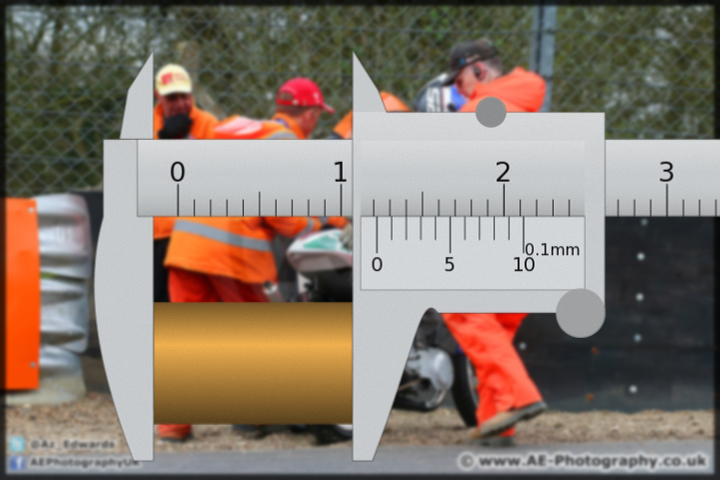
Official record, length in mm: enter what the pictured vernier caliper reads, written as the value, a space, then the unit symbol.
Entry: 12.2 mm
